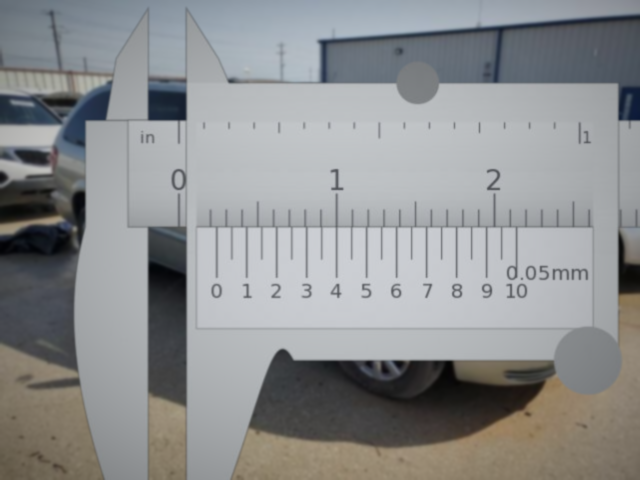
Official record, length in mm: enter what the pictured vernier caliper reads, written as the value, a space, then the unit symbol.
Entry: 2.4 mm
